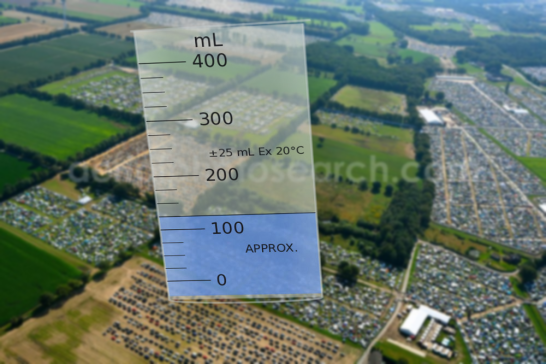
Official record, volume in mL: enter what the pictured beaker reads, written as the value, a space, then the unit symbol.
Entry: 125 mL
